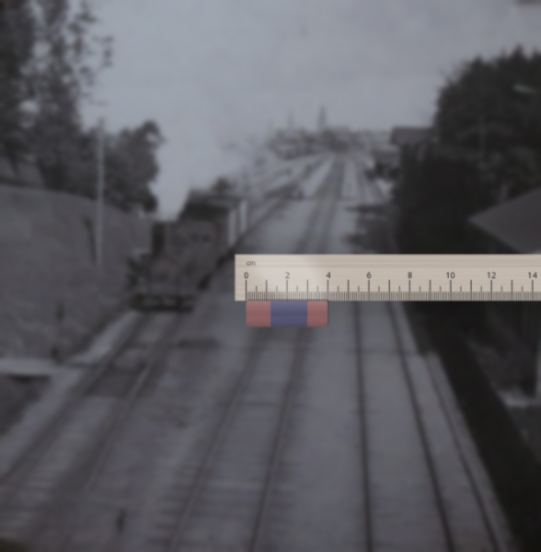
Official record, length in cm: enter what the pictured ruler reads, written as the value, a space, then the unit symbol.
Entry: 4 cm
